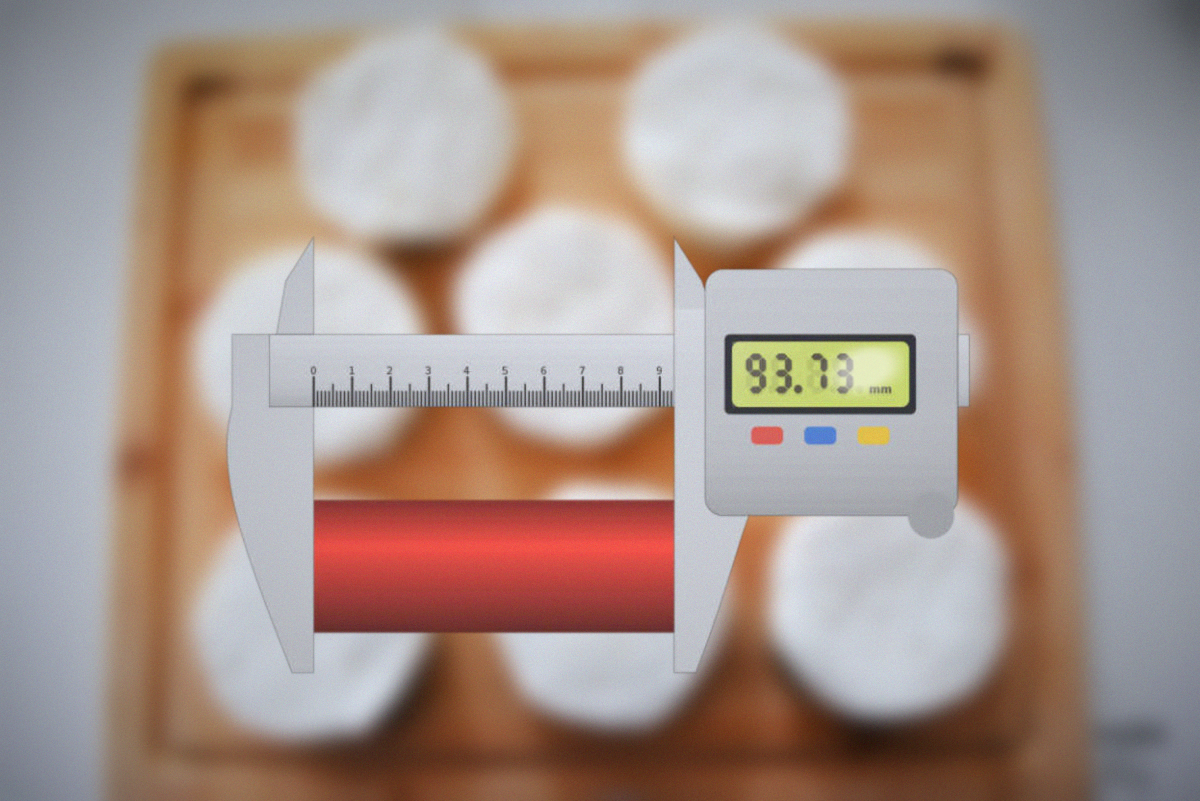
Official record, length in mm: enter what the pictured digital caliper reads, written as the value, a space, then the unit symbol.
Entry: 93.73 mm
